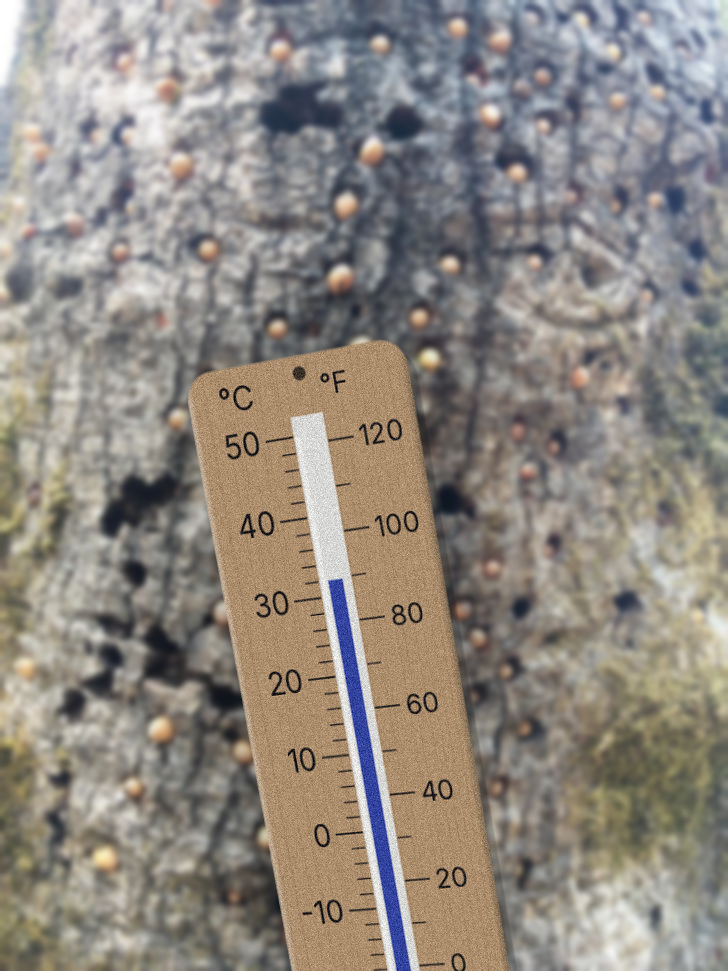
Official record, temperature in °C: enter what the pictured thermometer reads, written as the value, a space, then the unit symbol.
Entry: 32 °C
